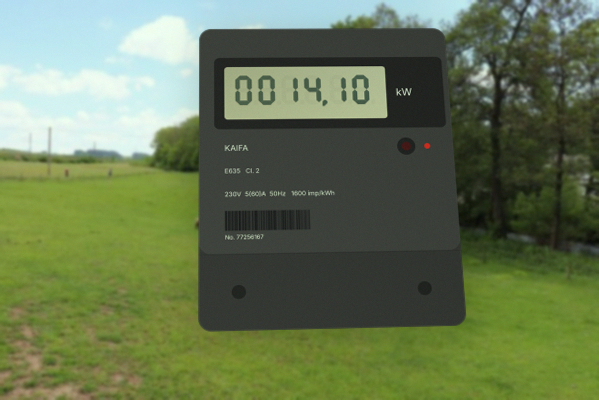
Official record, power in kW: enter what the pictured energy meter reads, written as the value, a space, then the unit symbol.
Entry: 14.10 kW
